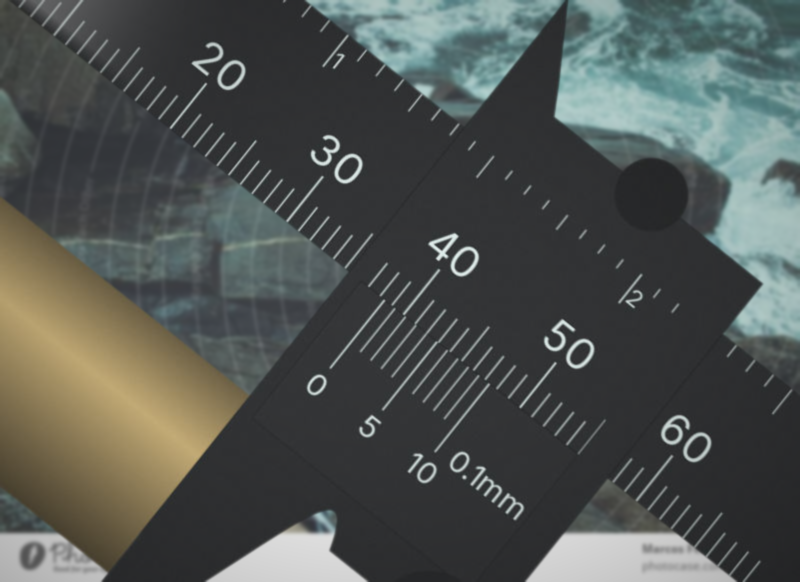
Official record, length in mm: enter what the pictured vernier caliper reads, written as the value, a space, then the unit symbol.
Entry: 38.4 mm
